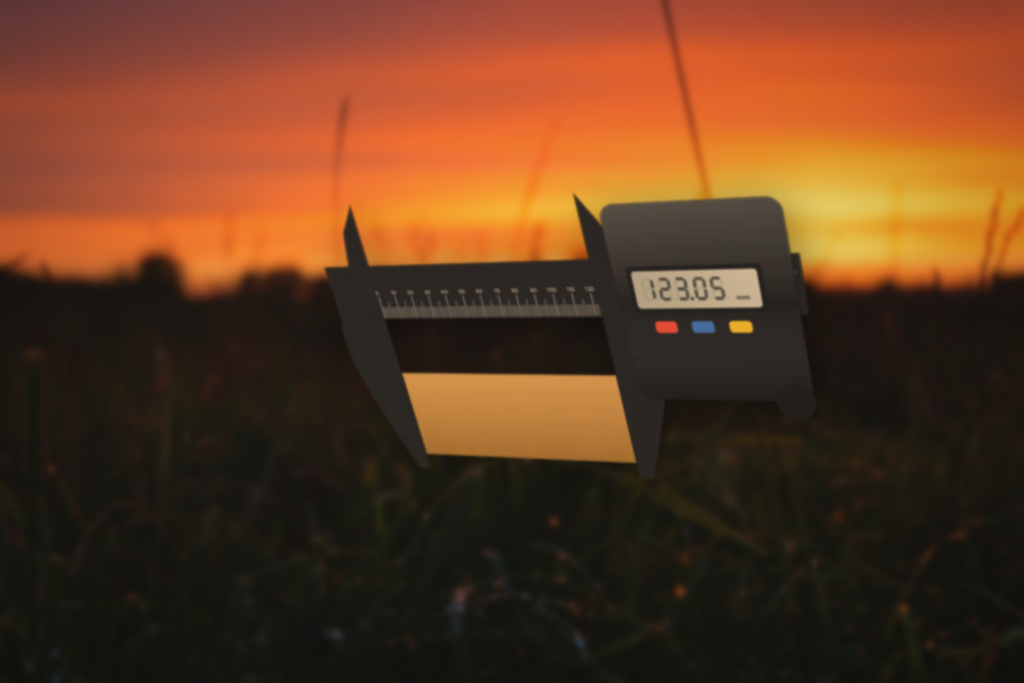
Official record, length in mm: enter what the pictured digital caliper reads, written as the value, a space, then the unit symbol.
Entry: 123.05 mm
